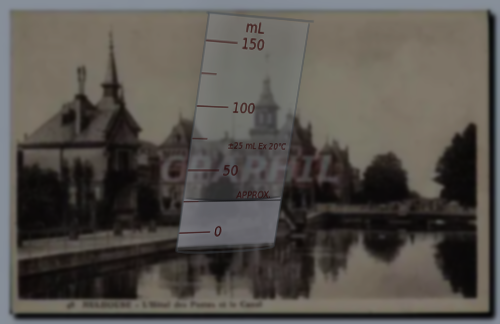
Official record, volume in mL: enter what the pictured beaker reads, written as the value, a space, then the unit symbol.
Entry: 25 mL
